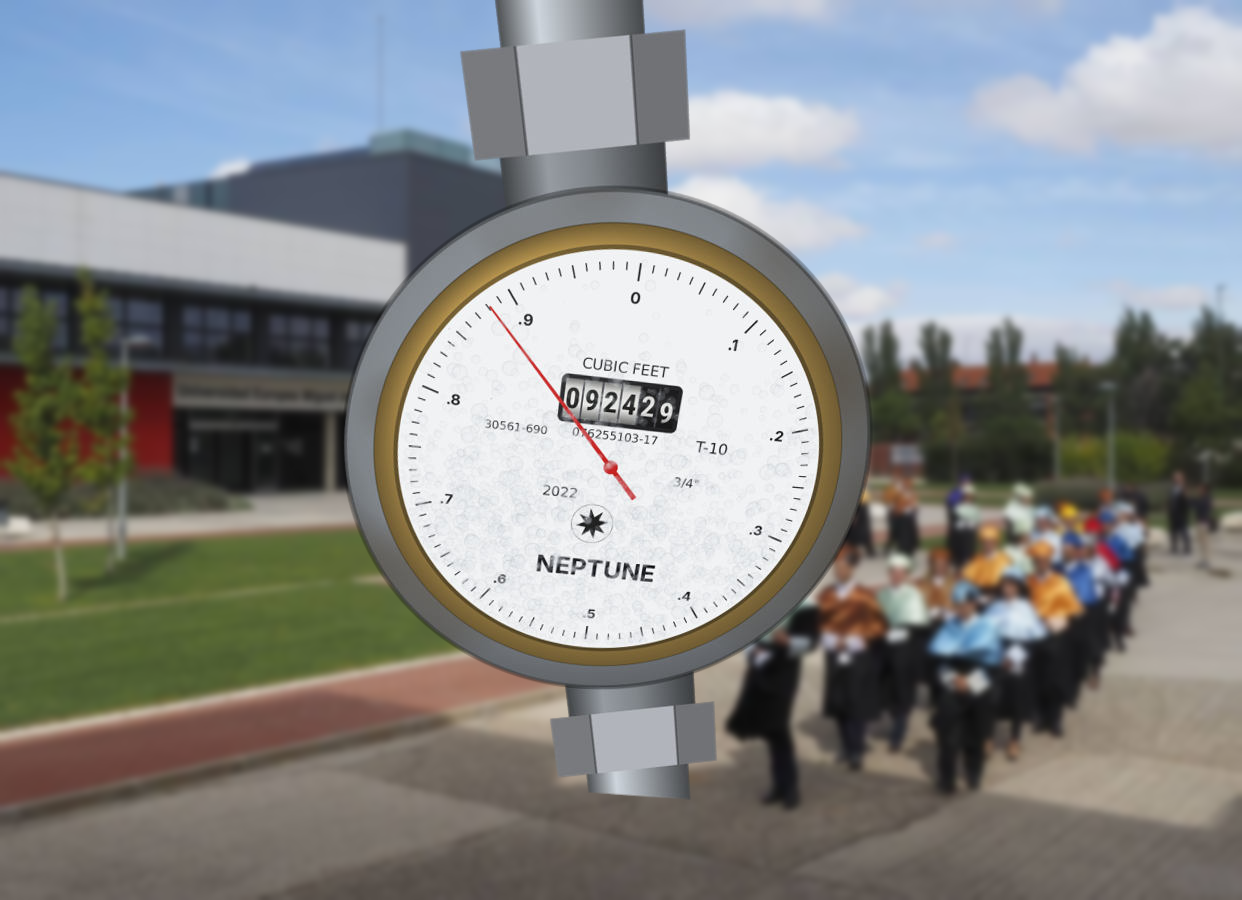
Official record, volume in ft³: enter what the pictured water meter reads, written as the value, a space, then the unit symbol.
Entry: 92428.88 ft³
